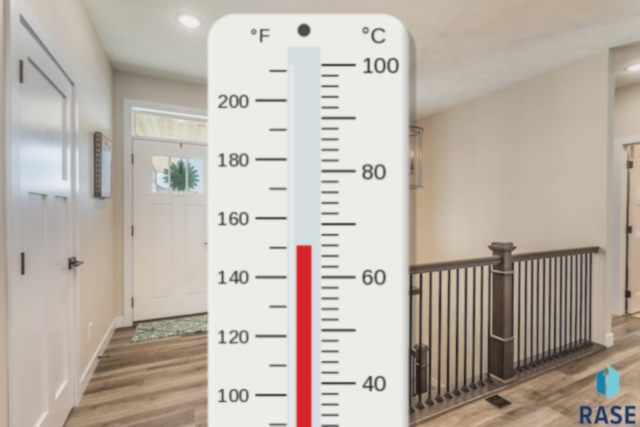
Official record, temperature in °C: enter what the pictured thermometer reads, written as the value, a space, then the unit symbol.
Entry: 66 °C
